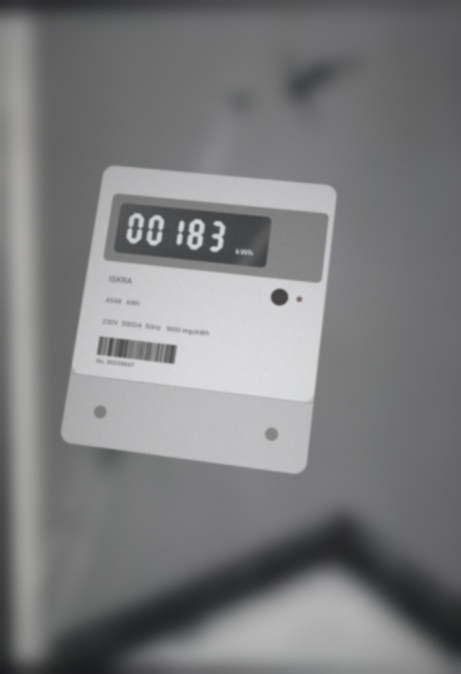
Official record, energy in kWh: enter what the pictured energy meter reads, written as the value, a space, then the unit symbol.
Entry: 183 kWh
